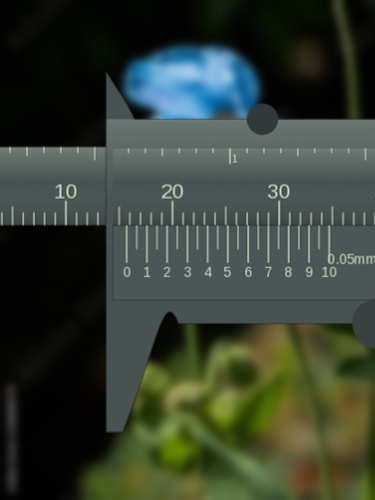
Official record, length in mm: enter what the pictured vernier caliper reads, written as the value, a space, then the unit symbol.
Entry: 15.7 mm
